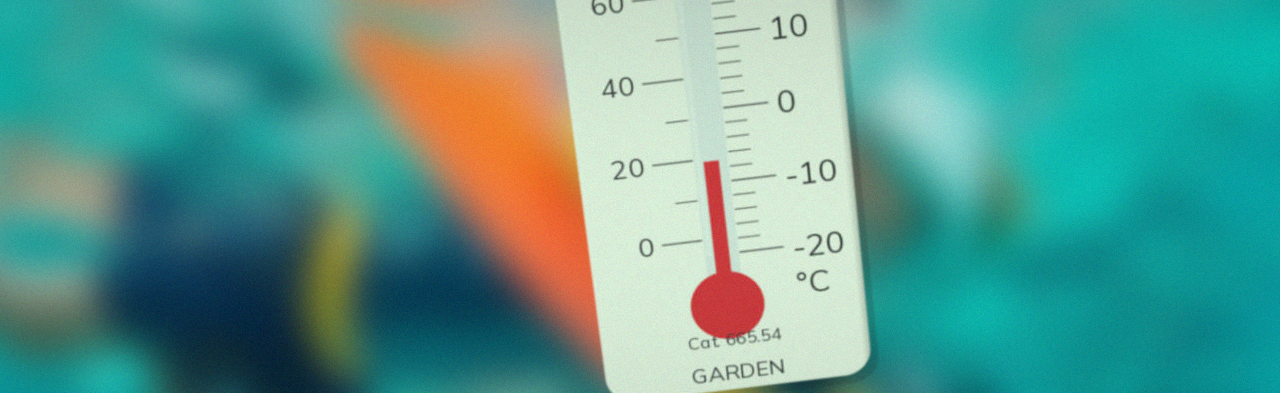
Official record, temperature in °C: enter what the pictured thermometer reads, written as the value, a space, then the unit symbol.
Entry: -7 °C
